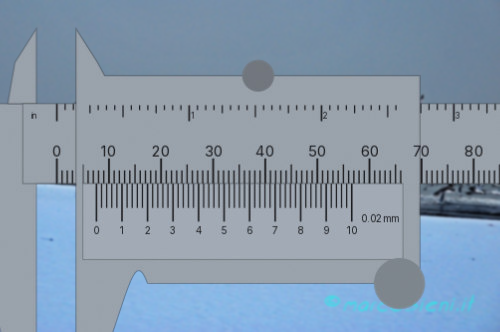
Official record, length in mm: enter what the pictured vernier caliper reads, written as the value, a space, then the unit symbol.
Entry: 7.6 mm
